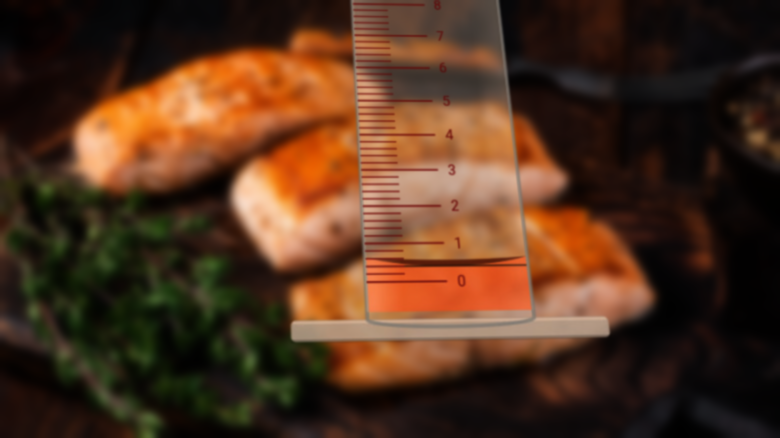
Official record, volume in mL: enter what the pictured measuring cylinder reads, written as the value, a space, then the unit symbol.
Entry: 0.4 mL
